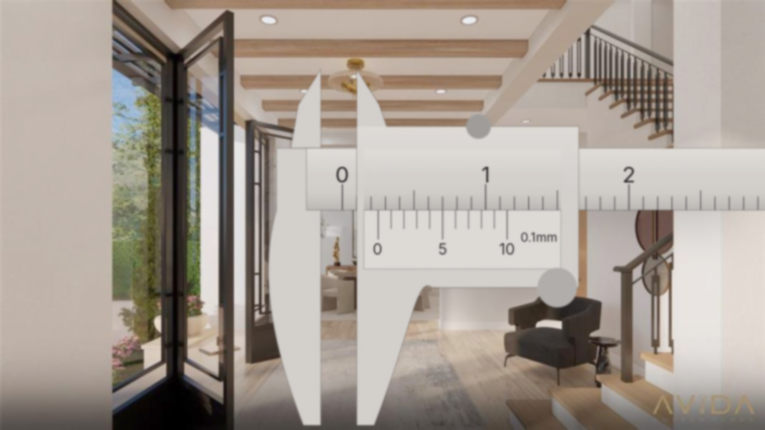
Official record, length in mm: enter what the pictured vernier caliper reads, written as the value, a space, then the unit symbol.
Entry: 2.5 mm
